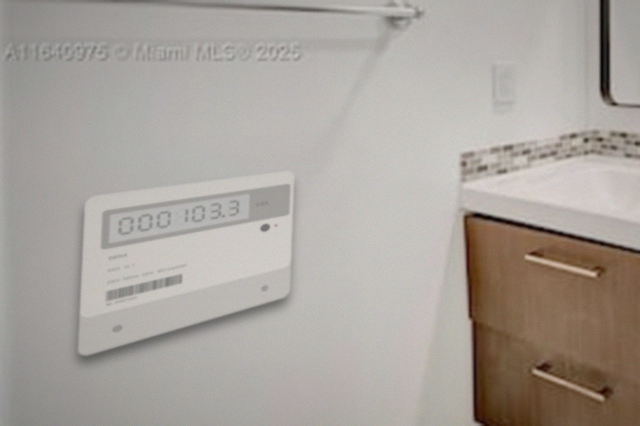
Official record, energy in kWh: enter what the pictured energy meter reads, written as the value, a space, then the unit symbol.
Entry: 103.3 kWh
